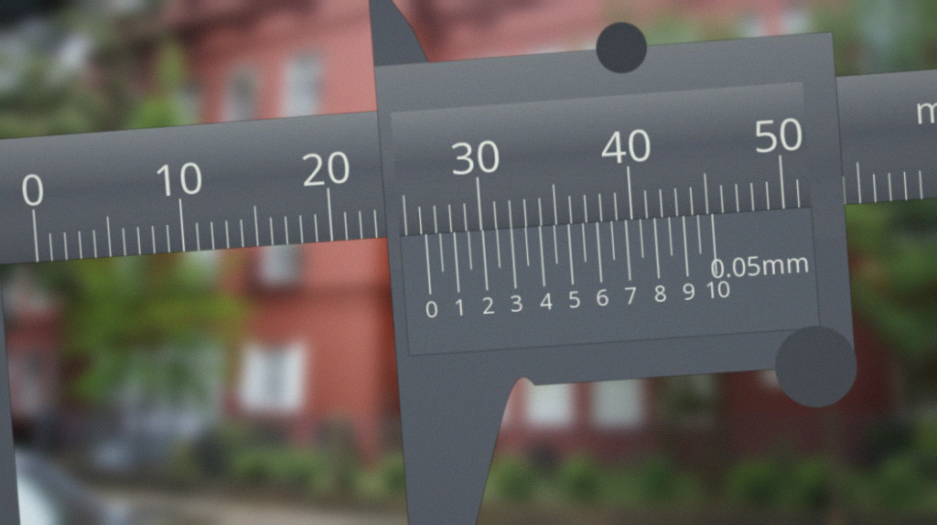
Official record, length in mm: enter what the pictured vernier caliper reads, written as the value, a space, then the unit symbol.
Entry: 26.3 mm
